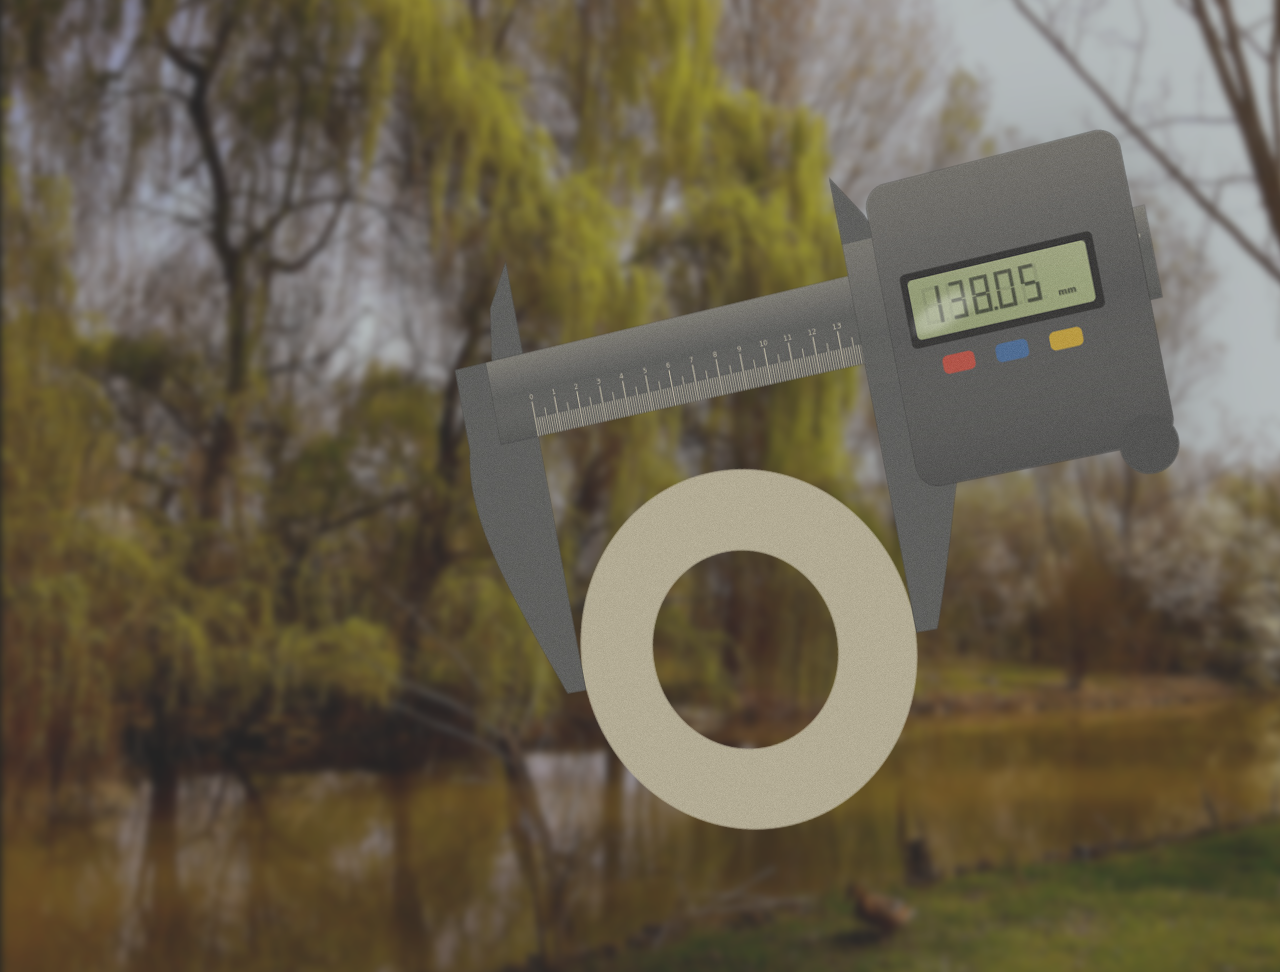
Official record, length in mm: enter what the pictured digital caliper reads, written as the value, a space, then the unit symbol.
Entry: 138.05 mm
